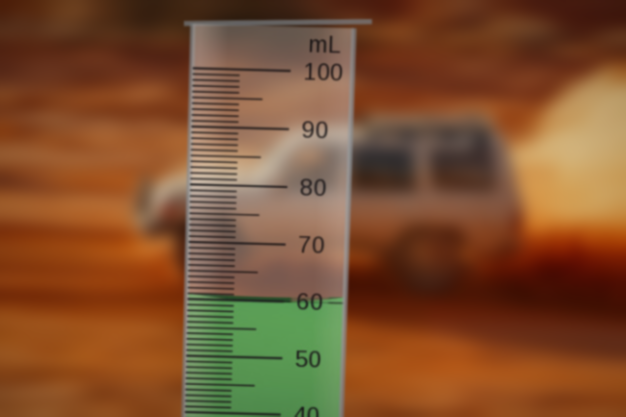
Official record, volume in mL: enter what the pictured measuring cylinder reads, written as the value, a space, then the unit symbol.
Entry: 60 mL
